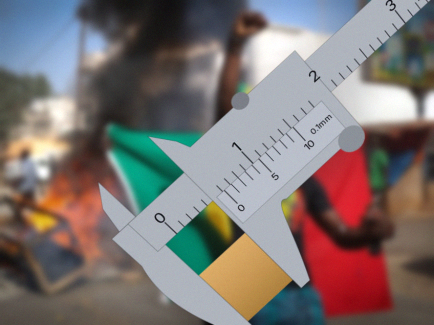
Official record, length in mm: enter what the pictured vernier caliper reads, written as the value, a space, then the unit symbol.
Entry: 6.2 mm
